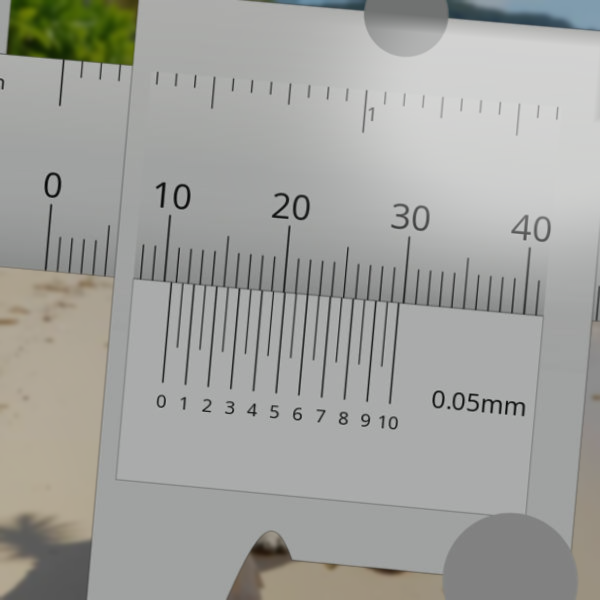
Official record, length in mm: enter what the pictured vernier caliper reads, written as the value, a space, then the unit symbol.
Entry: 10.6 mm
